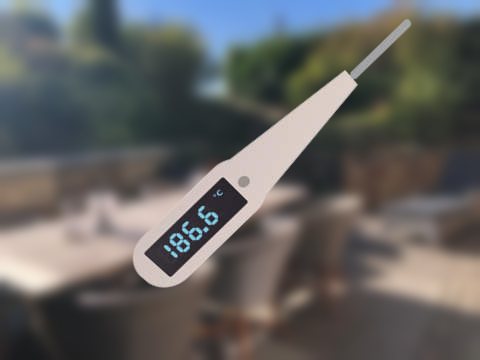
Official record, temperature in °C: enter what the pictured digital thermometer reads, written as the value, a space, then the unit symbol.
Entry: 186.6 °C
